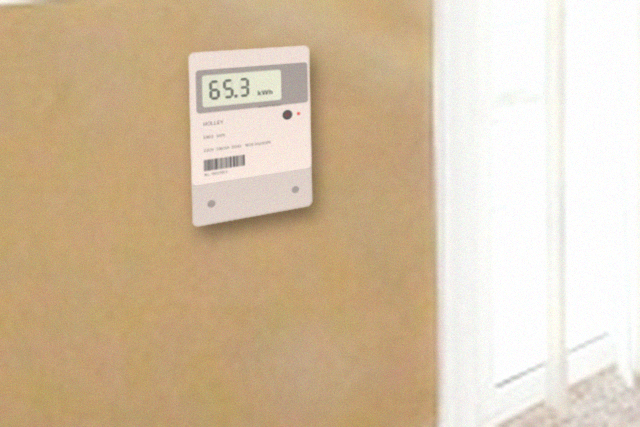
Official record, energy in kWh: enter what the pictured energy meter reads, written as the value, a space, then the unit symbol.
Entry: 65.3 kWh
